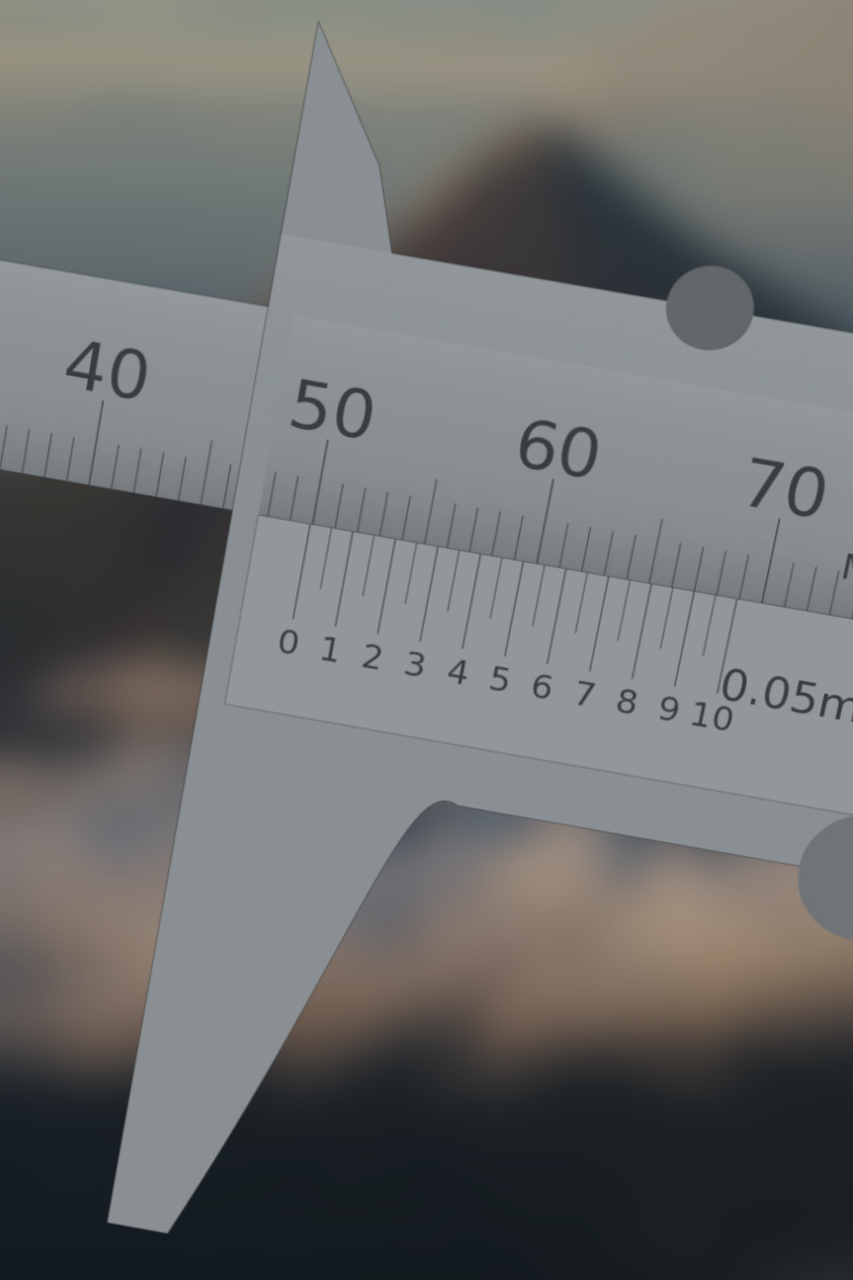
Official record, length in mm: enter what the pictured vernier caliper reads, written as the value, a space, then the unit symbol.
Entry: 49.9 mm
